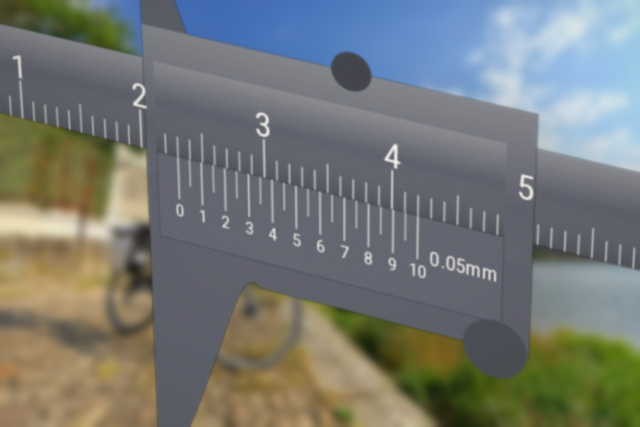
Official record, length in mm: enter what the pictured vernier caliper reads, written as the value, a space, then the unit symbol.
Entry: 23.0 mm
